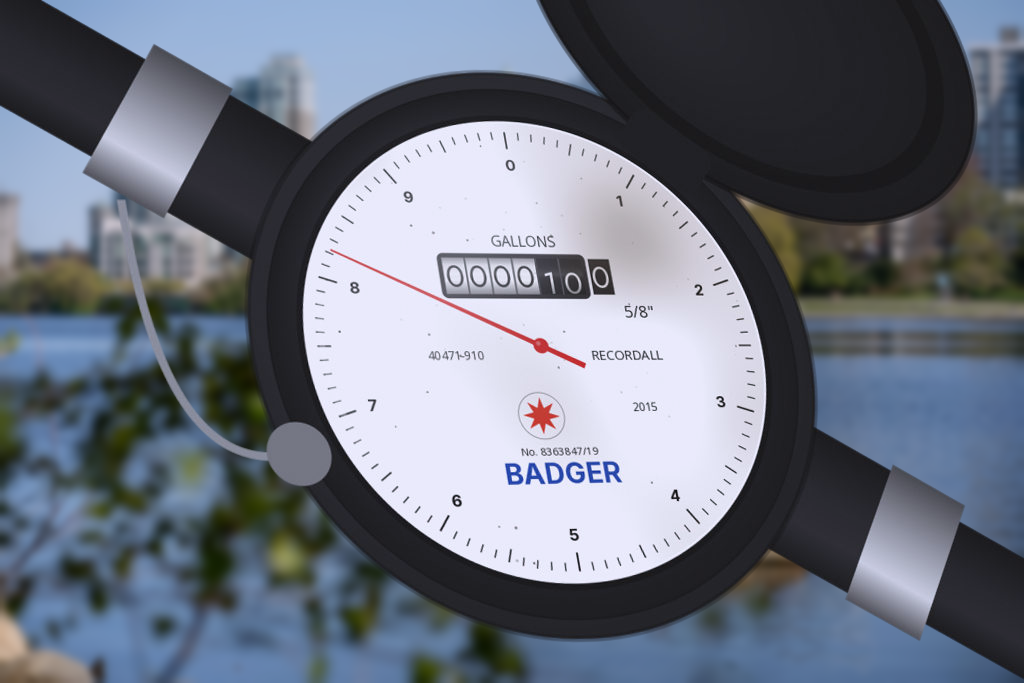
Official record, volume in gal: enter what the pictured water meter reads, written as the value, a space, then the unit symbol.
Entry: 98.2 gal
